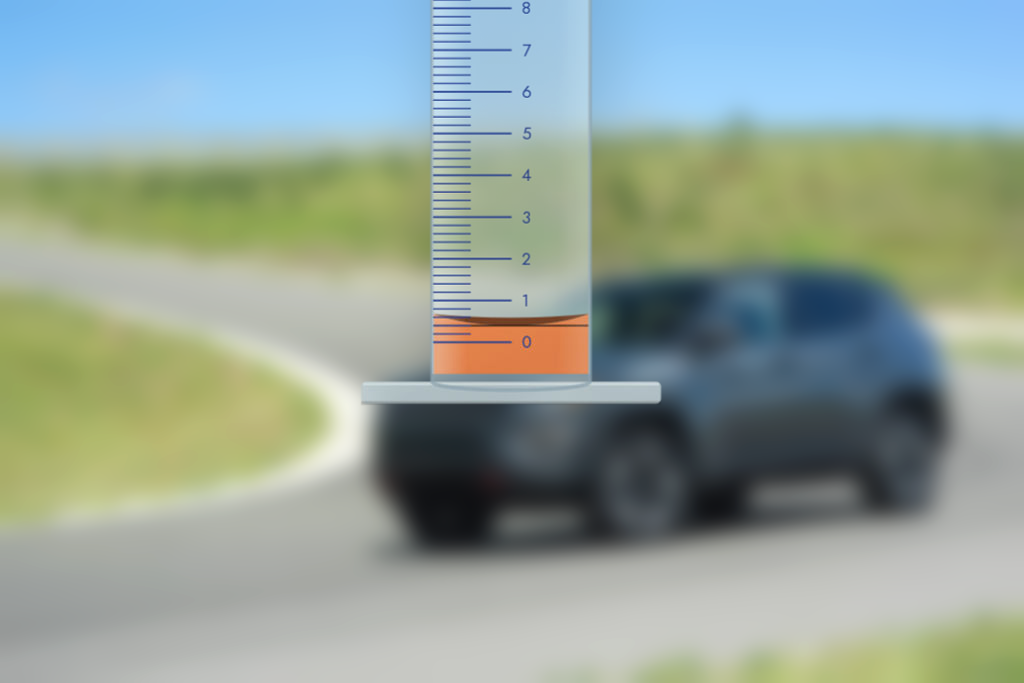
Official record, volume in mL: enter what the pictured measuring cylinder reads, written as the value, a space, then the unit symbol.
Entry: 0.4 mL
